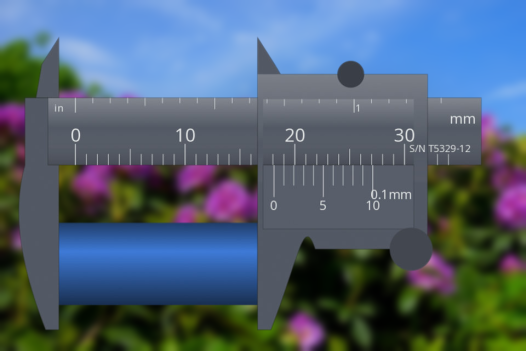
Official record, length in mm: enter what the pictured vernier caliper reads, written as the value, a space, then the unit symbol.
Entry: 18.1 mm
